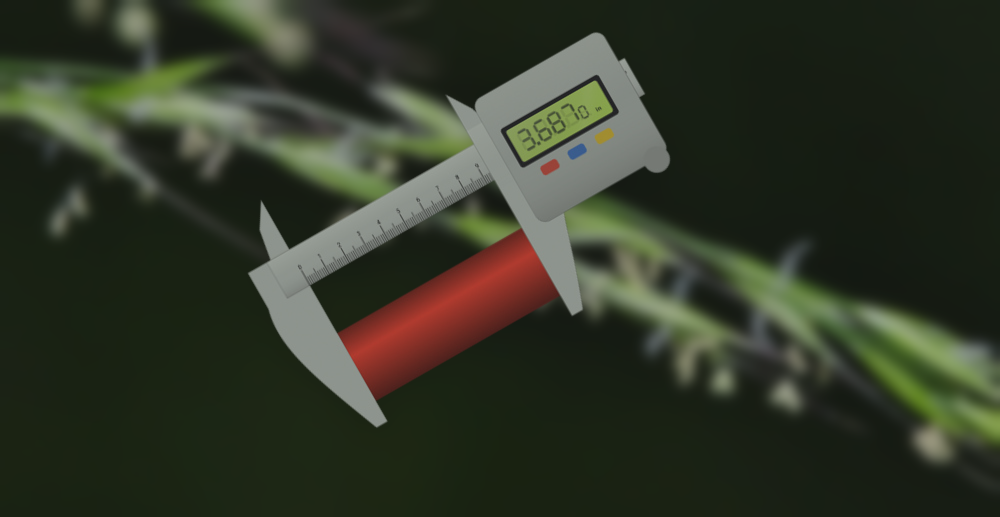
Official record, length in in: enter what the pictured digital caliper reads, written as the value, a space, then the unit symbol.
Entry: 3.6870 in
